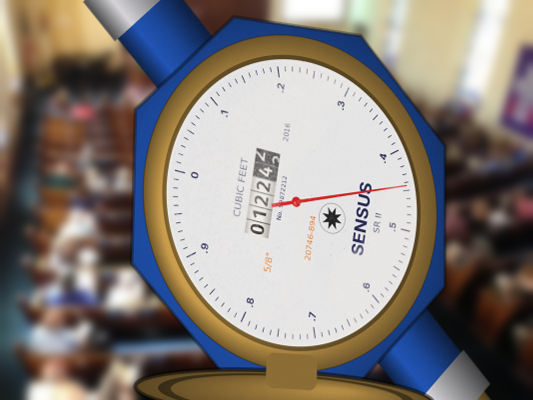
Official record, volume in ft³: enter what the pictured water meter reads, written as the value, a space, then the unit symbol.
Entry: 12242.44 ft³
